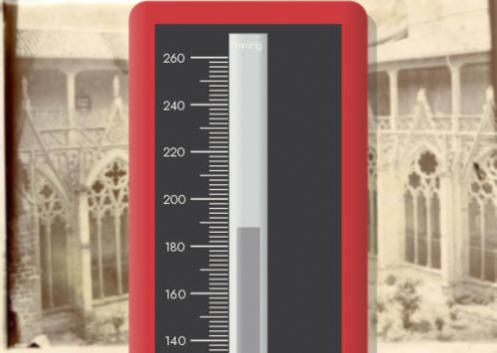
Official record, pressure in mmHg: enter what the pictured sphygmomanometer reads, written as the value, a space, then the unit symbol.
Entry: 188 mmHg
